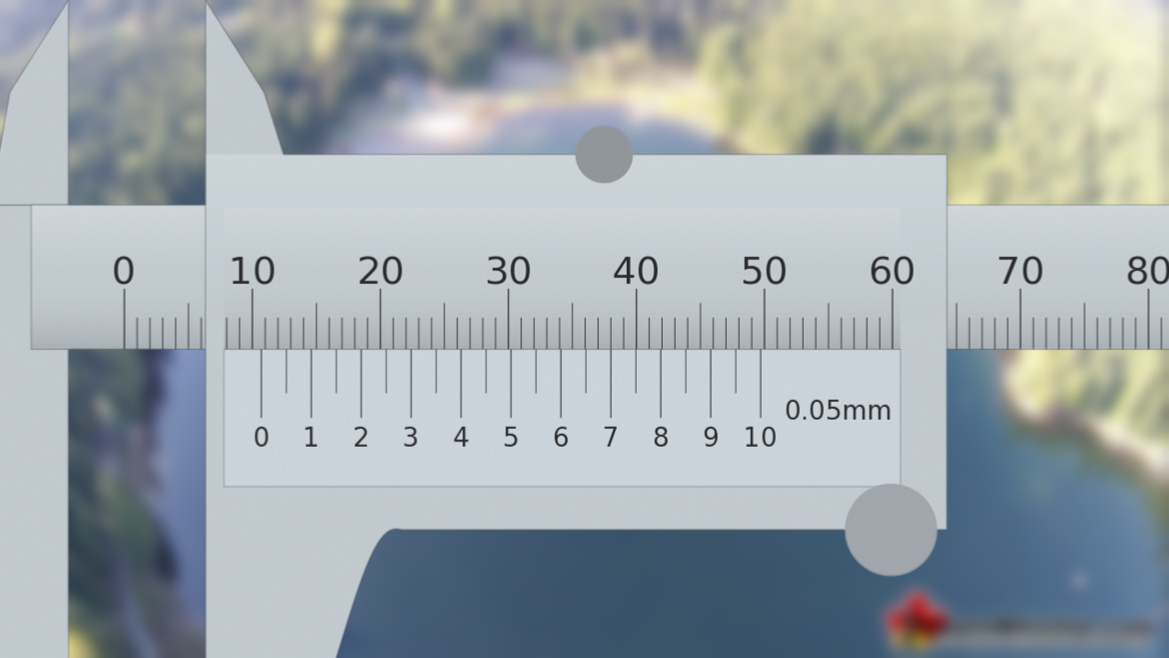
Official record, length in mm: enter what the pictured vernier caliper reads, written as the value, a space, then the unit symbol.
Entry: 10.7 mm
